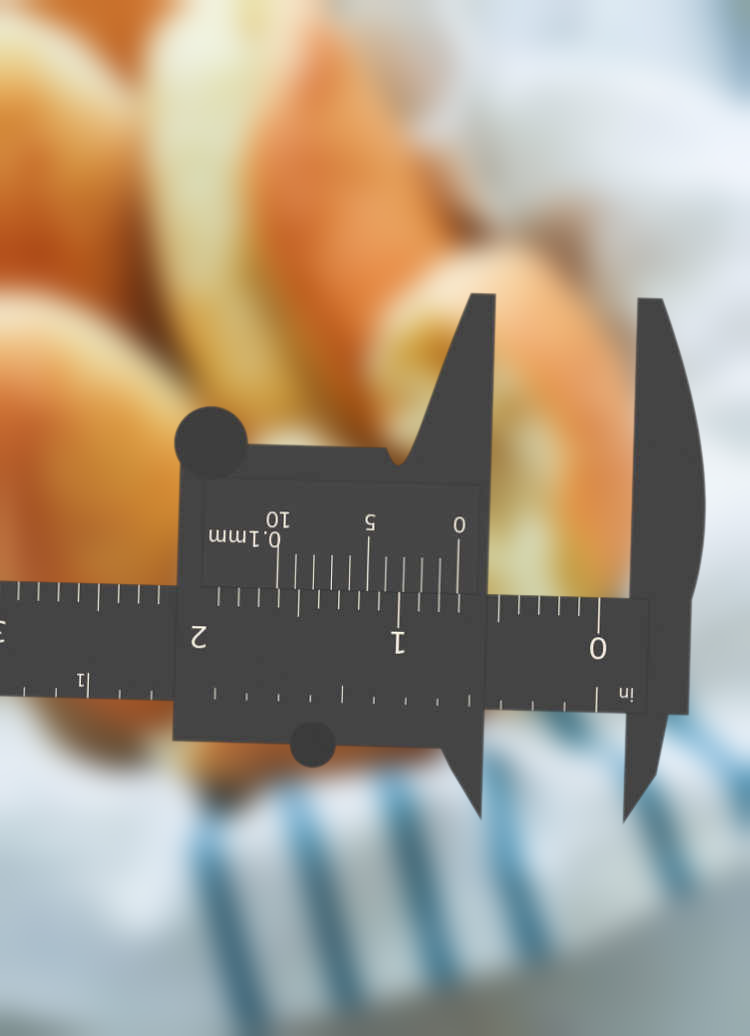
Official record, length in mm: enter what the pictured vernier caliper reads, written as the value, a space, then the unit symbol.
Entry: 7.1 mm
